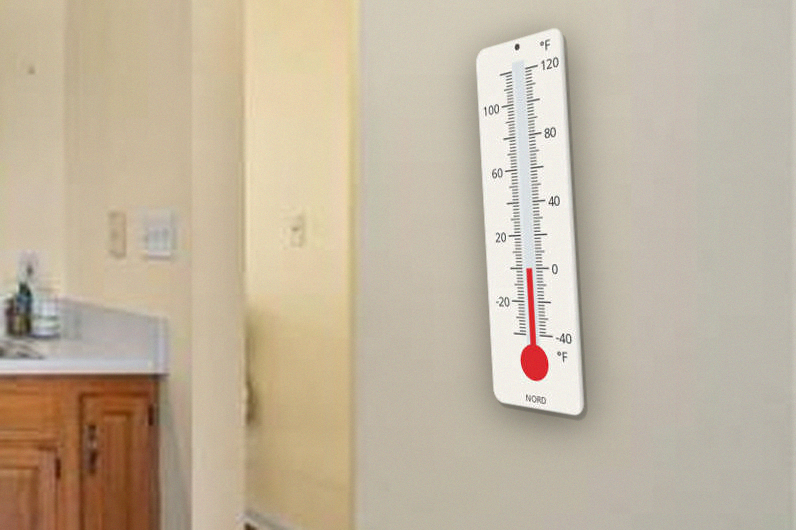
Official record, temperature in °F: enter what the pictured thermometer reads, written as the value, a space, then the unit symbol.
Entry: 0 °F
